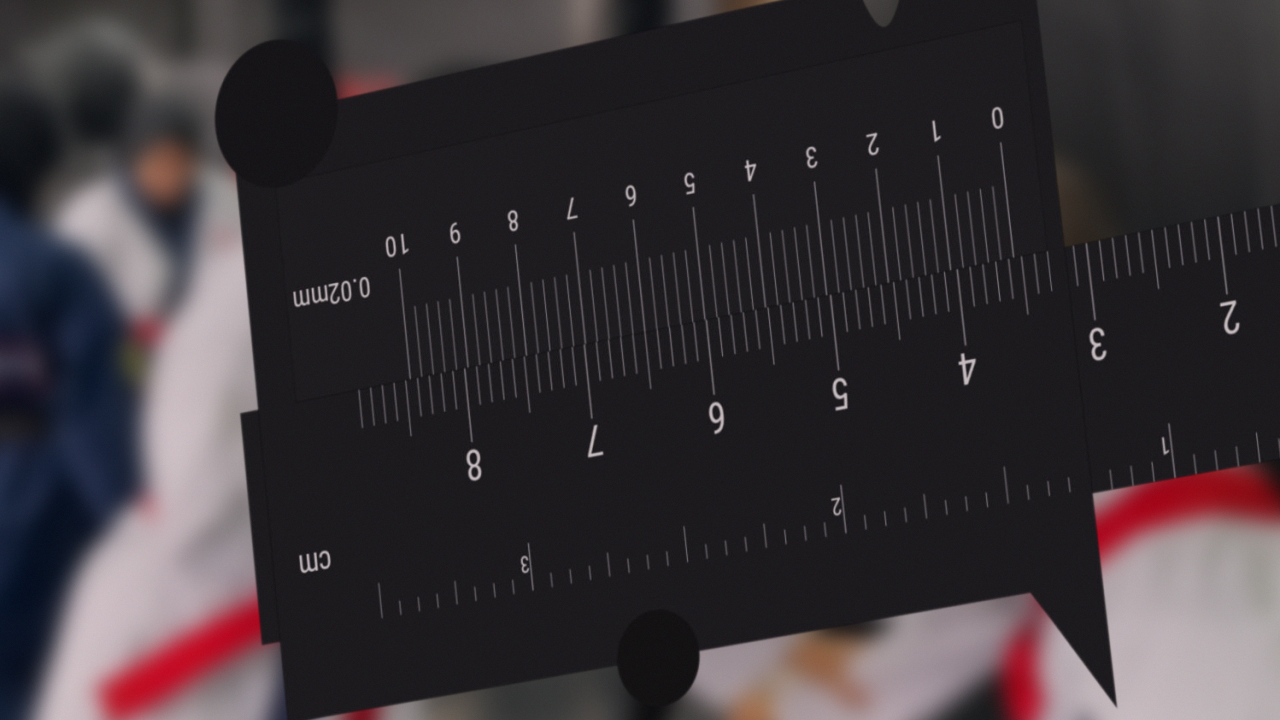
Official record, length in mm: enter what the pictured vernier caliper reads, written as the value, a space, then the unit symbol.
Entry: 35.6 mm
